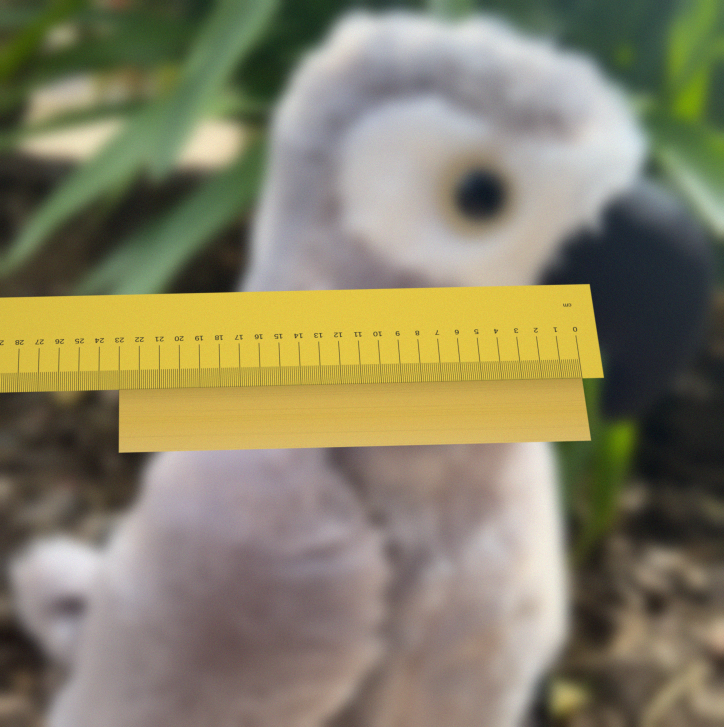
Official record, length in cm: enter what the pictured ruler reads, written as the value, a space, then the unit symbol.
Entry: 23 cm
